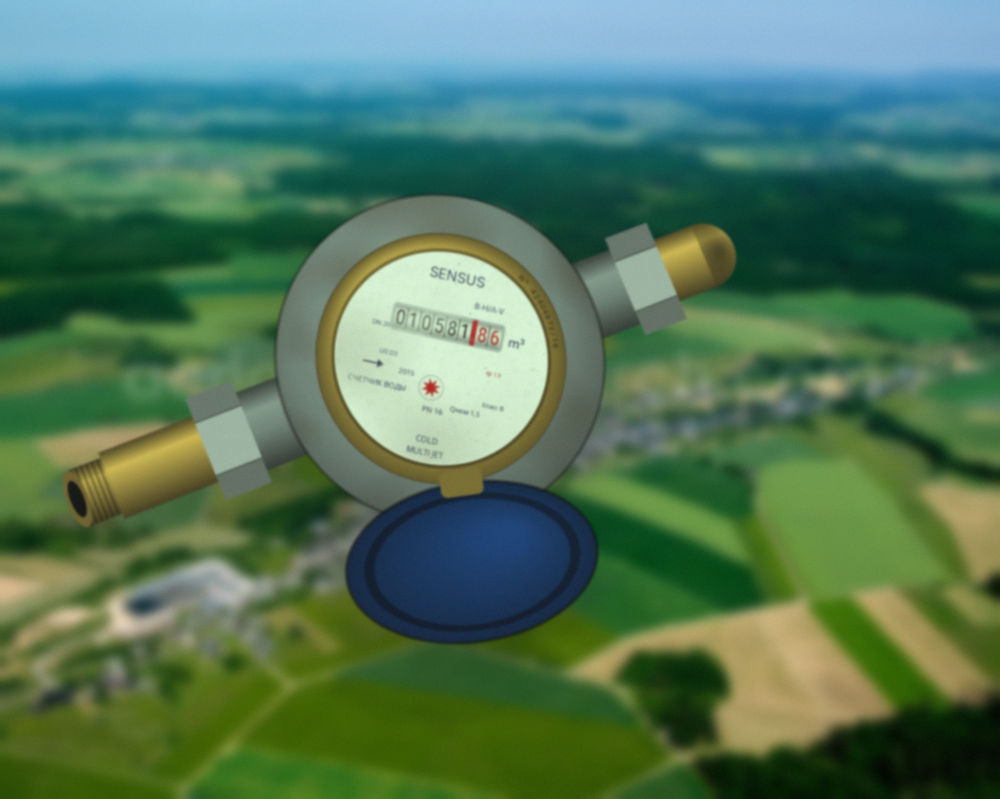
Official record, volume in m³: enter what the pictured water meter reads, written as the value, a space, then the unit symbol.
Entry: 10581.86 m³
